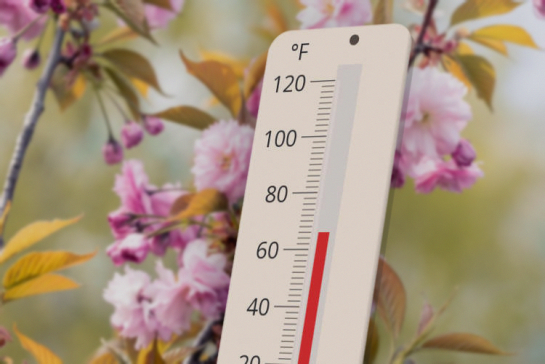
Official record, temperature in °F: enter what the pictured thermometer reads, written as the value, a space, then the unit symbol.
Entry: 66 °F
